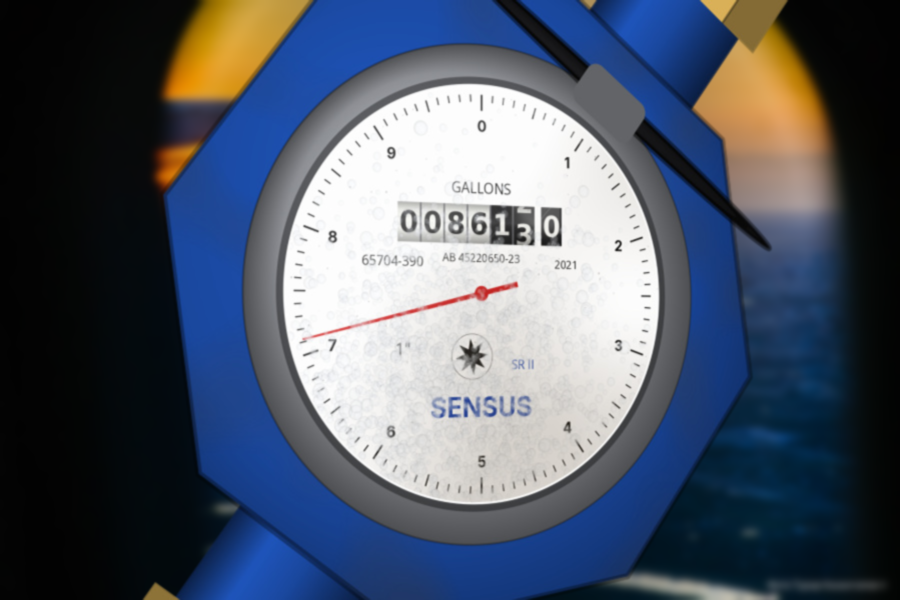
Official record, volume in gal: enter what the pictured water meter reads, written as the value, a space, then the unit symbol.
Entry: 86127.1 gal
